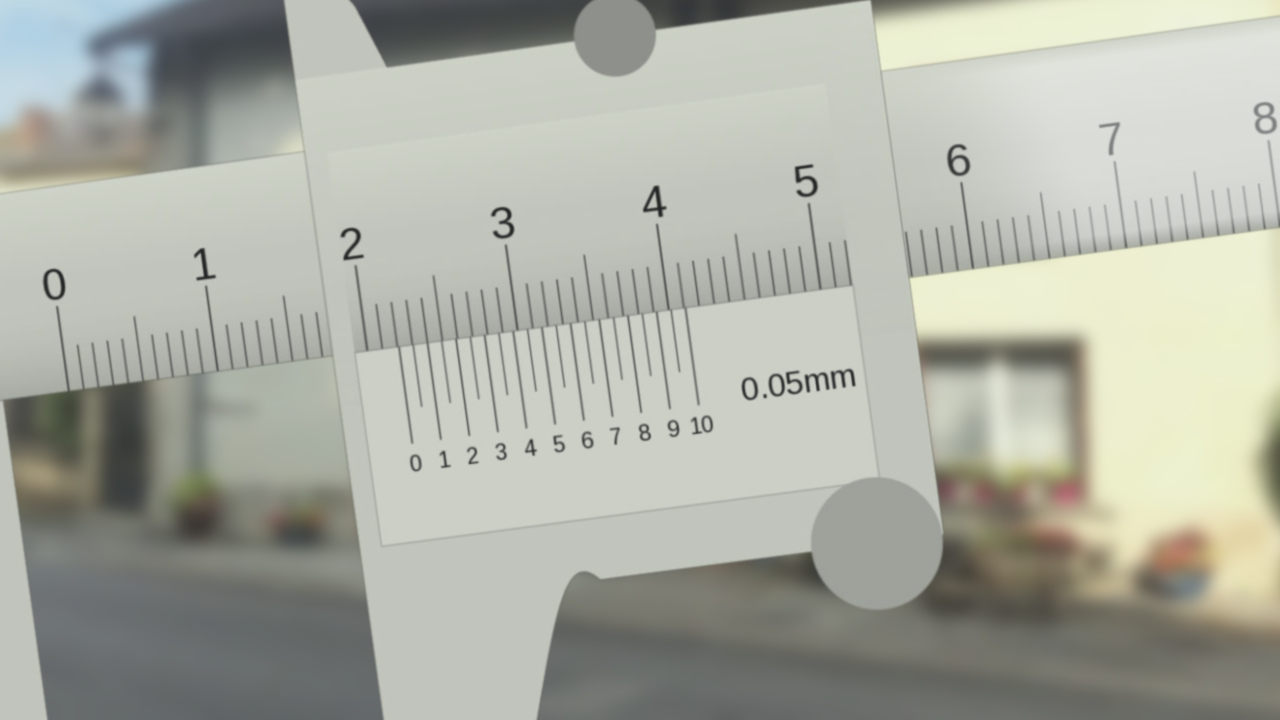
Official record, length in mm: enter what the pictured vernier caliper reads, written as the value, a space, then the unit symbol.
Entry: 22.1 mm
